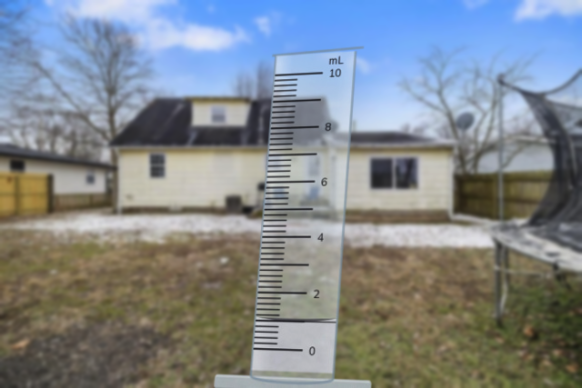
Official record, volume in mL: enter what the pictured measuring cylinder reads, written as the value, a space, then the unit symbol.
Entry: 1 mL
